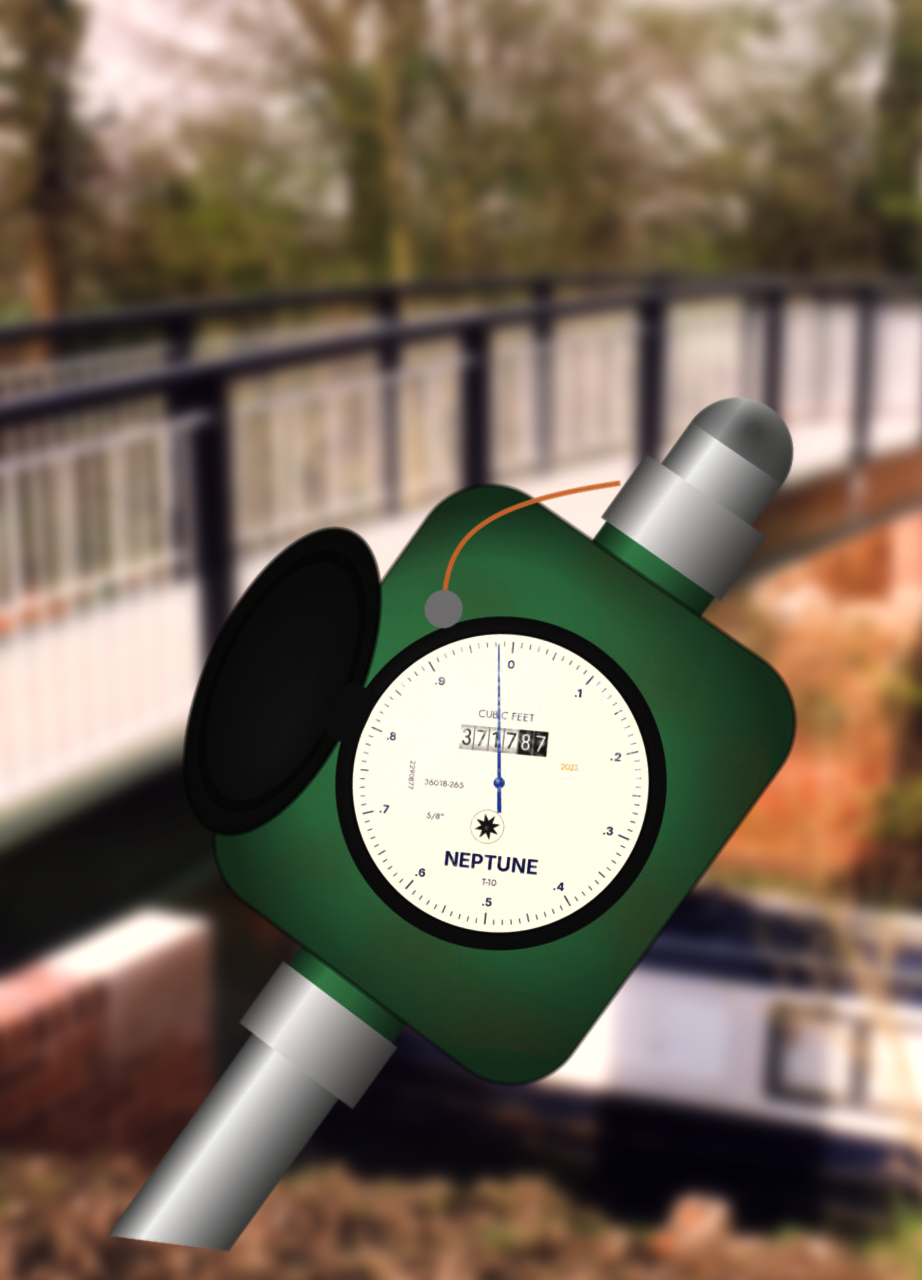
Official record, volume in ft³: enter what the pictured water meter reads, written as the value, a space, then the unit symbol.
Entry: 371786.98 ft³
